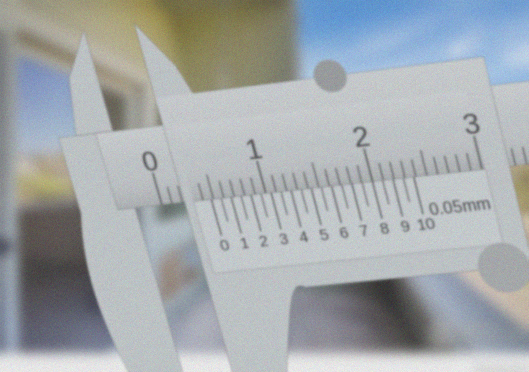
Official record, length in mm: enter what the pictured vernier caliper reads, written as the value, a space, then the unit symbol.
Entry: 4.8 mm
